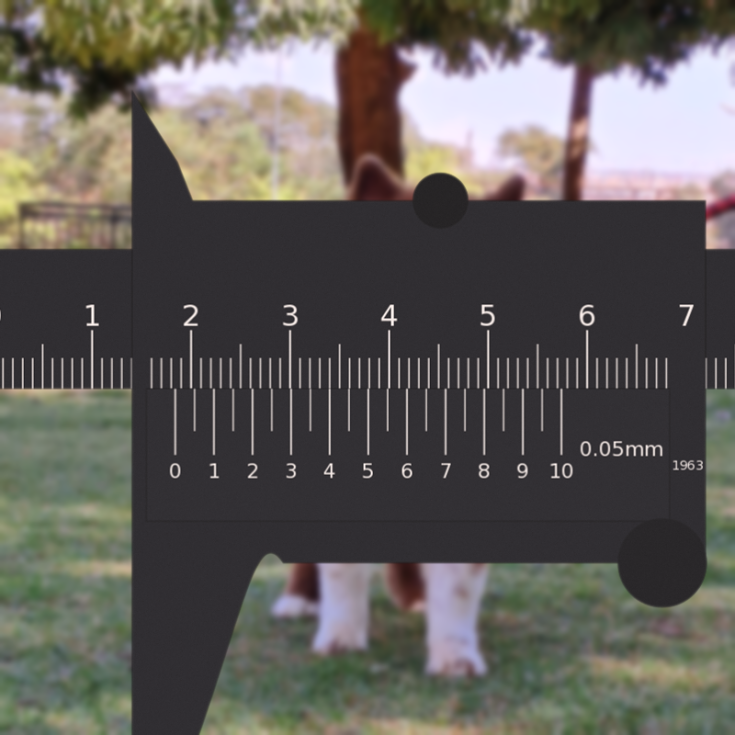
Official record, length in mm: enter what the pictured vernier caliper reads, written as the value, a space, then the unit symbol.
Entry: 18.4 mm
